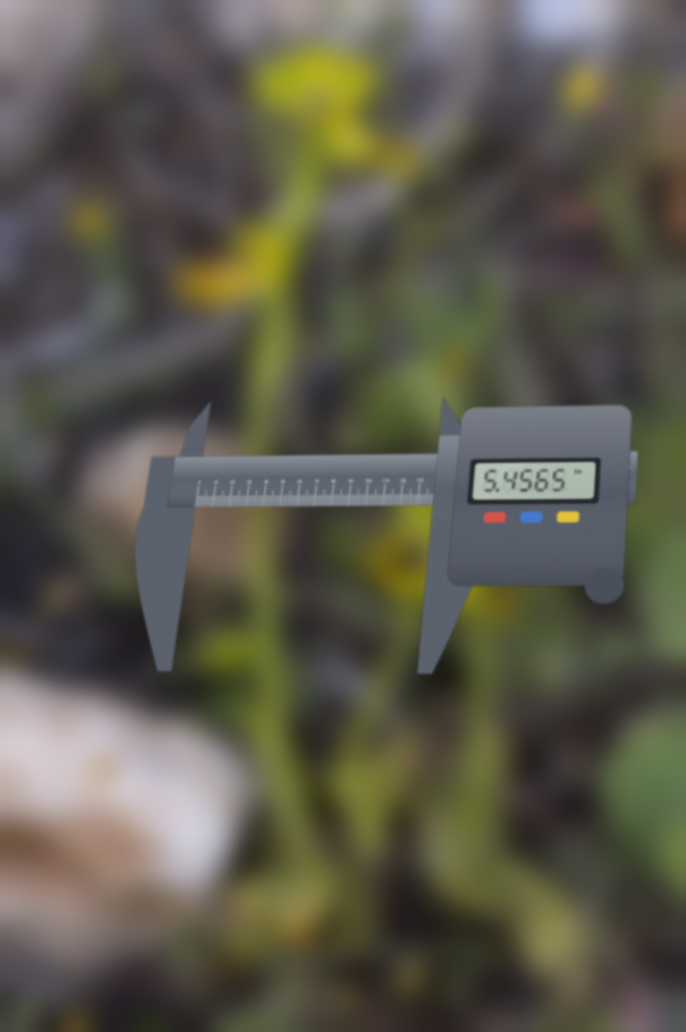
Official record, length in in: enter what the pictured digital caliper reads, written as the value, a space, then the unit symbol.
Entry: 5.4565 in
